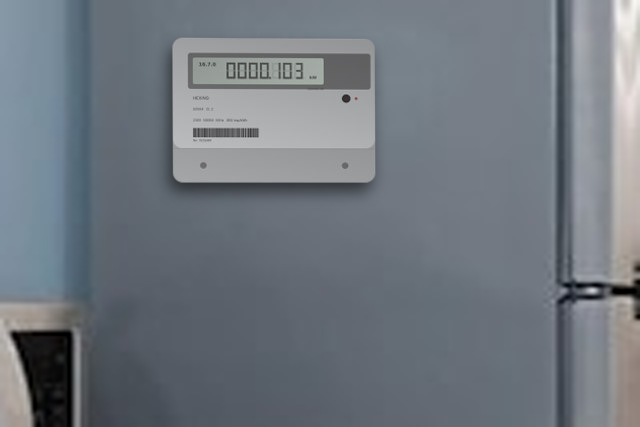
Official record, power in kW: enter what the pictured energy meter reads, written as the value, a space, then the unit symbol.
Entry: 0.103 kW
